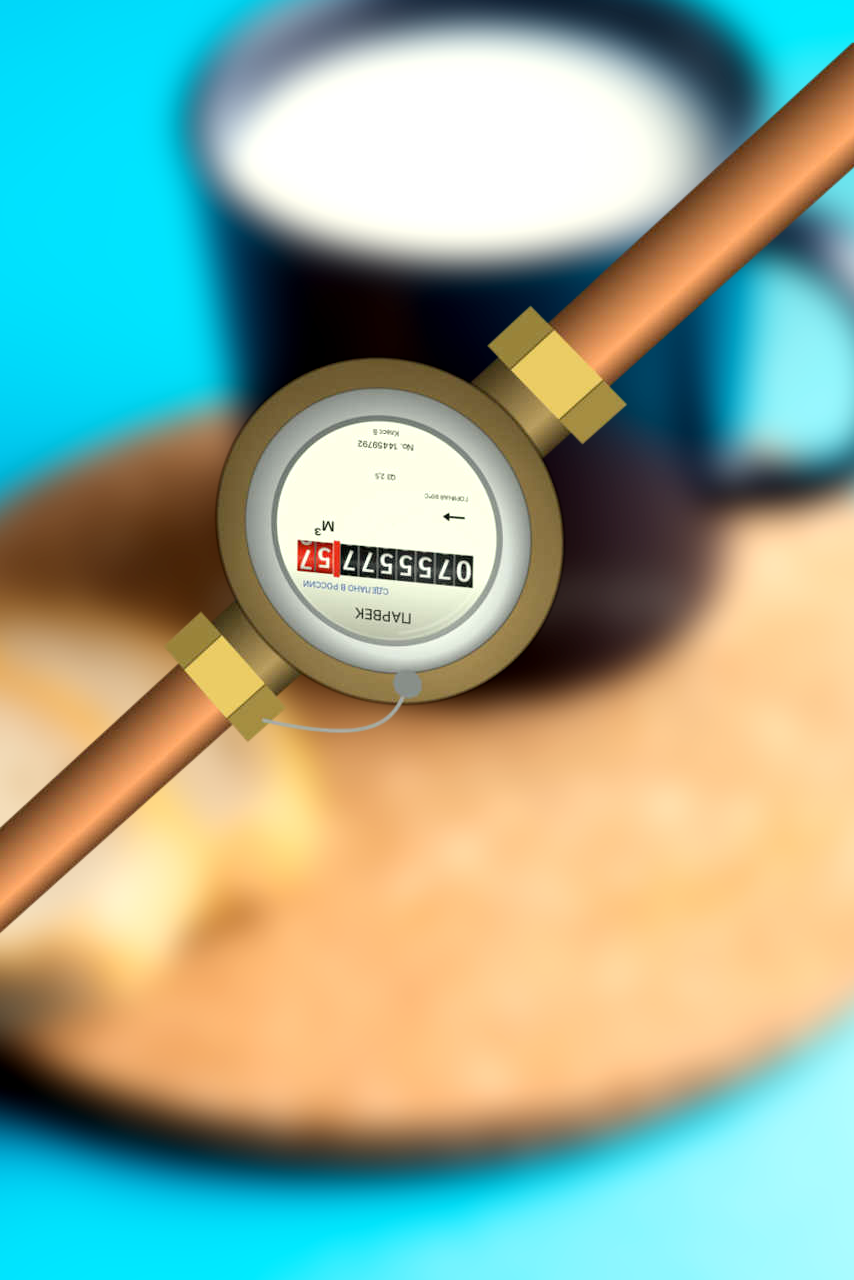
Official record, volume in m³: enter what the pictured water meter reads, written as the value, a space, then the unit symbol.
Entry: 755577.57 m³
